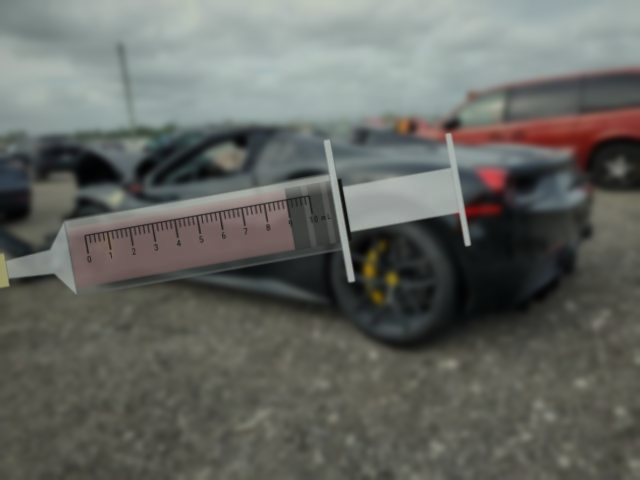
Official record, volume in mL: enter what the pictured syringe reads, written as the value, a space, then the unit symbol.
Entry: 9 mL
